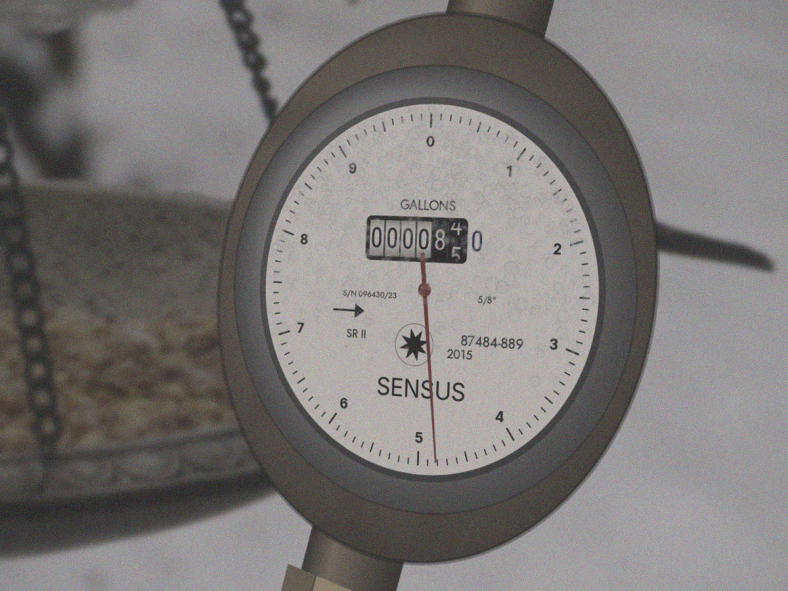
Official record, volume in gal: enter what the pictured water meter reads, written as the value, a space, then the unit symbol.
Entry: 844.8 gal
